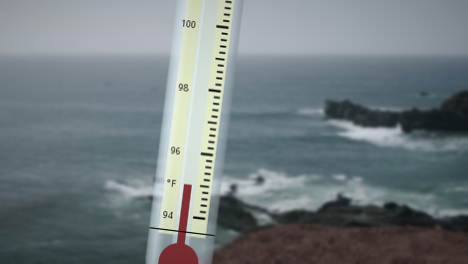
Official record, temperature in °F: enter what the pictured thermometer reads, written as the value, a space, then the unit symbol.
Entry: 95 °F
